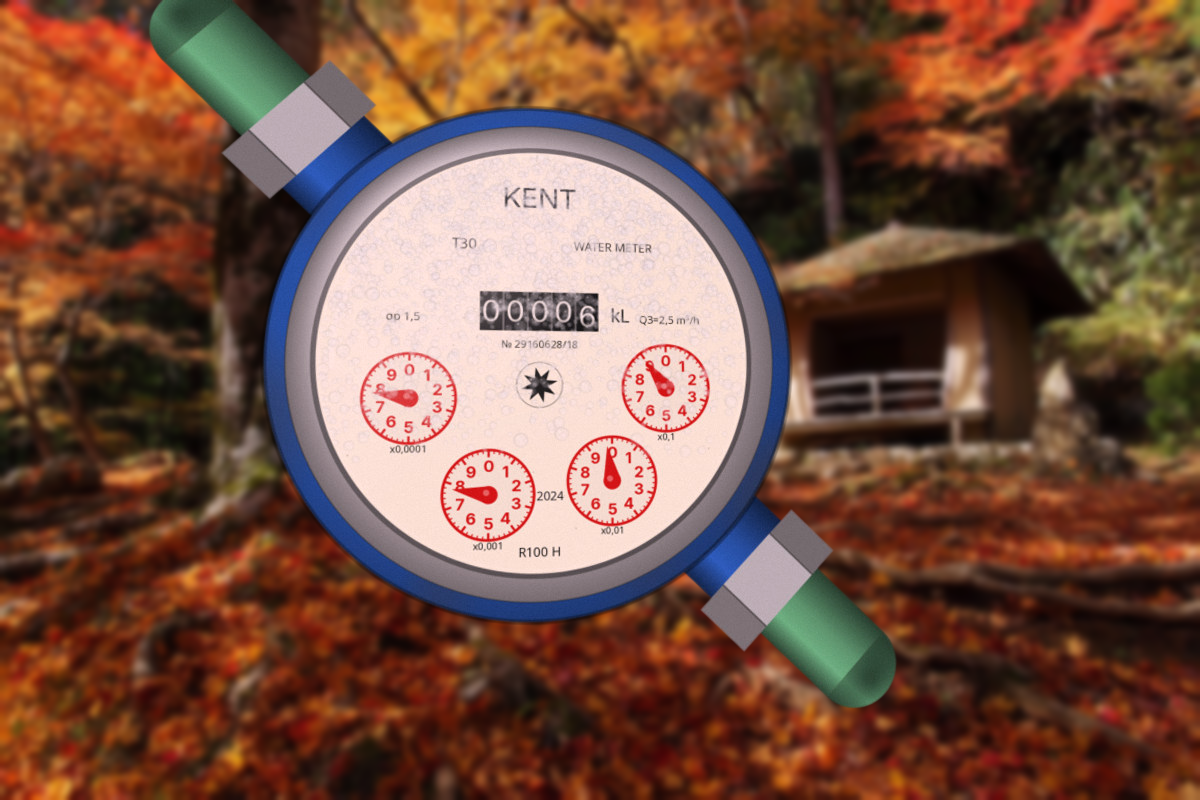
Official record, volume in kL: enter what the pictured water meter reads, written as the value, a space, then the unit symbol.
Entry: 5.8977 kL
